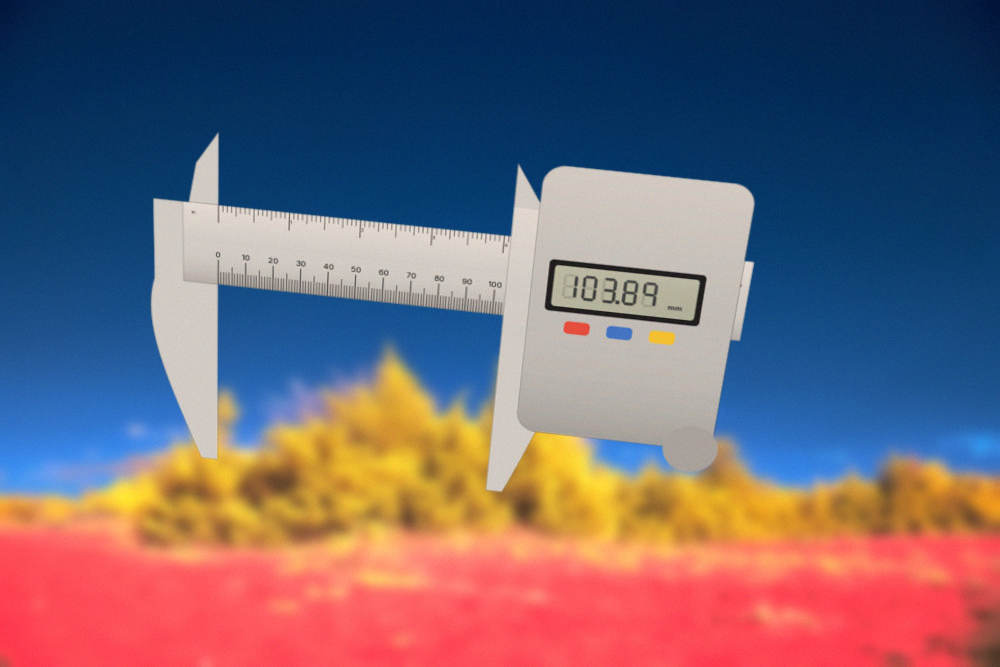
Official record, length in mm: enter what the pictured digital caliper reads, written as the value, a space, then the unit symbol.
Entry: 103.89 mm
